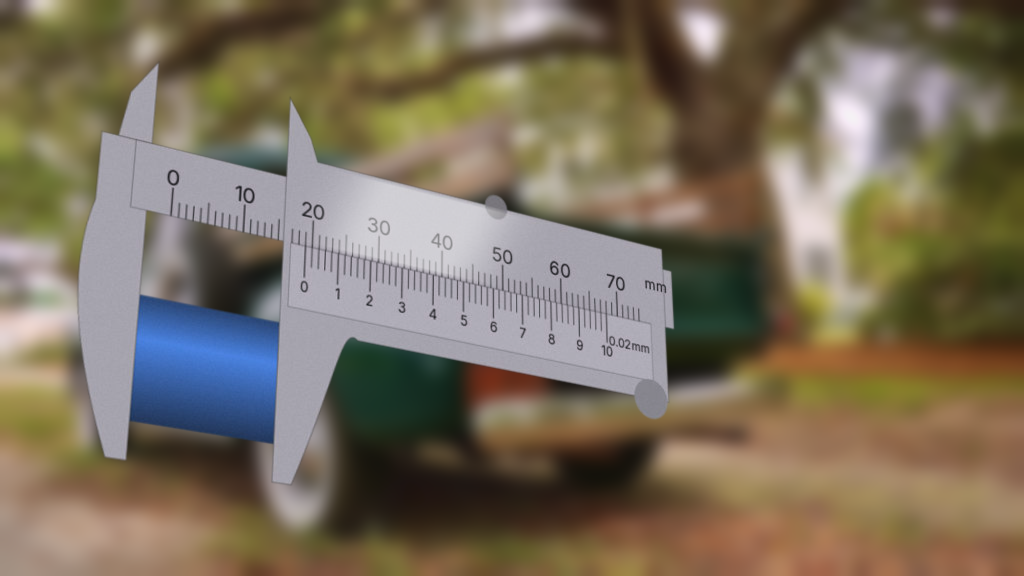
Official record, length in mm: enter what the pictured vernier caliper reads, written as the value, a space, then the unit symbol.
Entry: 19.0 mm
